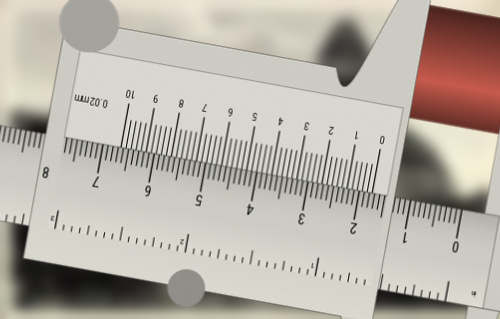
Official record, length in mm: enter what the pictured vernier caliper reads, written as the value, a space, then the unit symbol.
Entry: 17.5 mm
